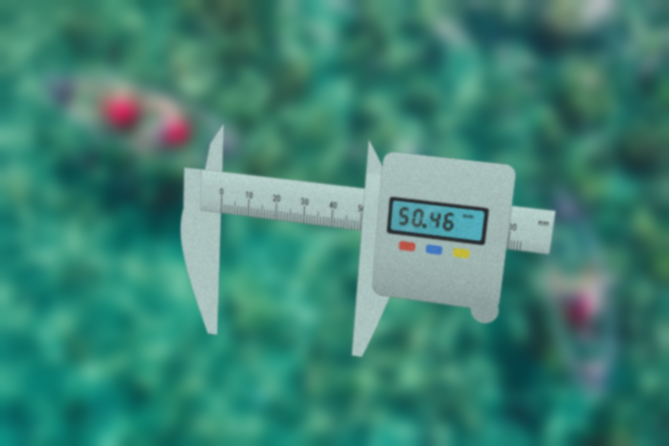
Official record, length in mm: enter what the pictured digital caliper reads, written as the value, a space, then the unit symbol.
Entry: 50.46 mm
